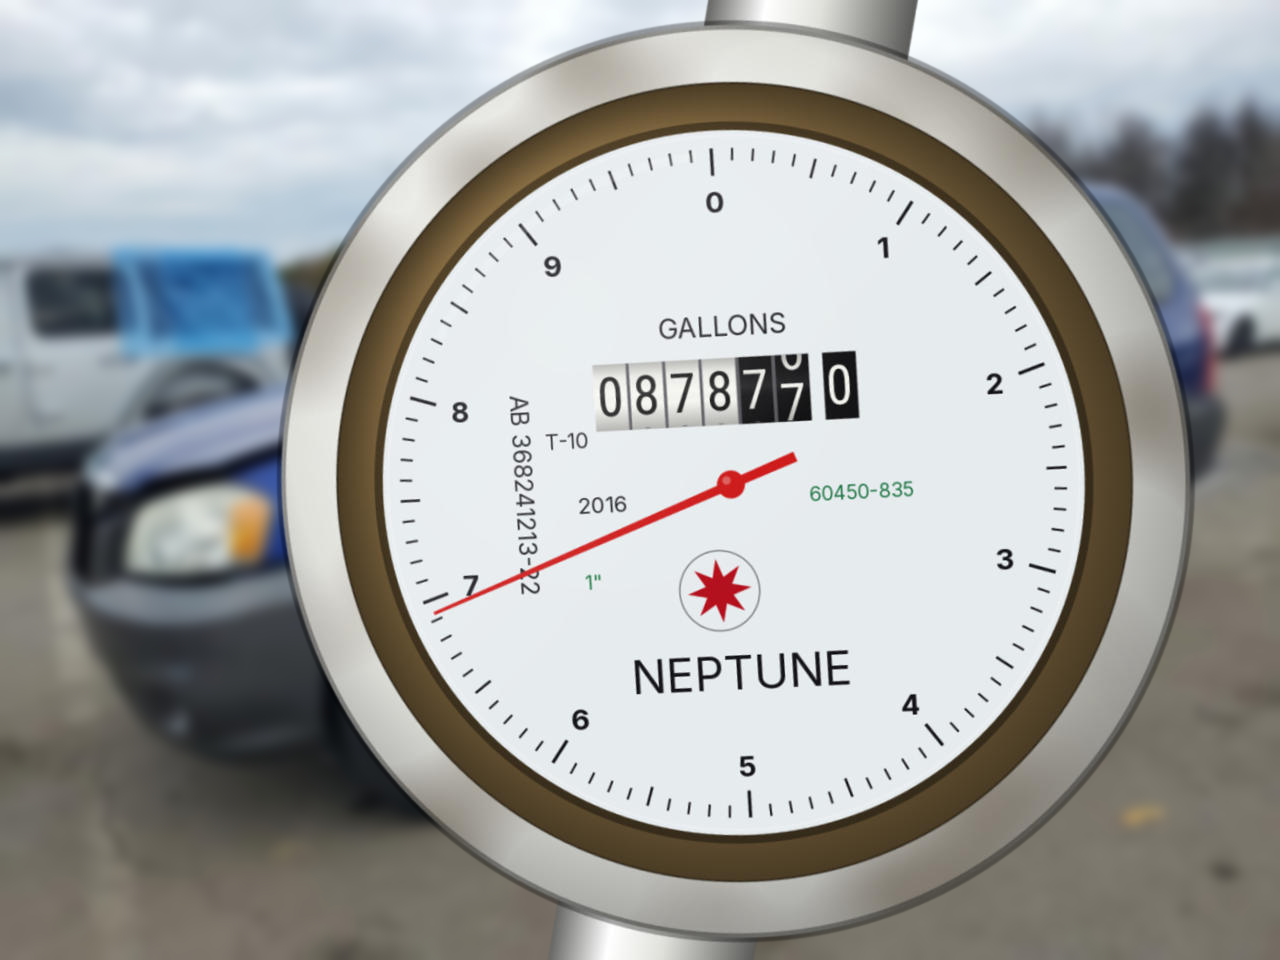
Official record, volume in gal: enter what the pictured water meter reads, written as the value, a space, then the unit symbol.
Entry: 878766.9 gal
